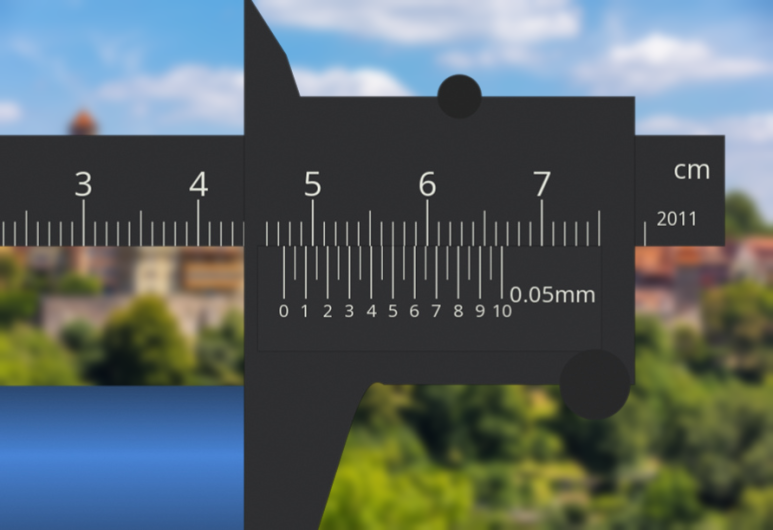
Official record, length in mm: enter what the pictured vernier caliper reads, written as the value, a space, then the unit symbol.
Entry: 47.5 mm
